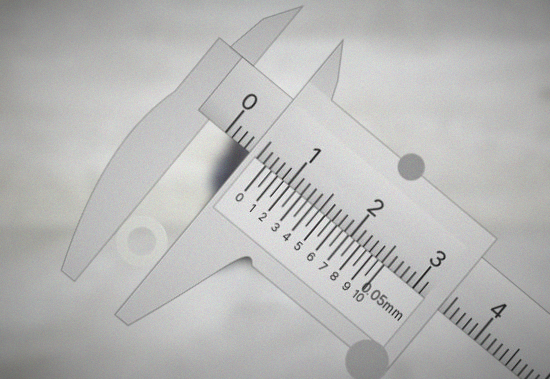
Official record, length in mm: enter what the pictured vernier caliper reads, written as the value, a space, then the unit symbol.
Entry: 6.4 mm
